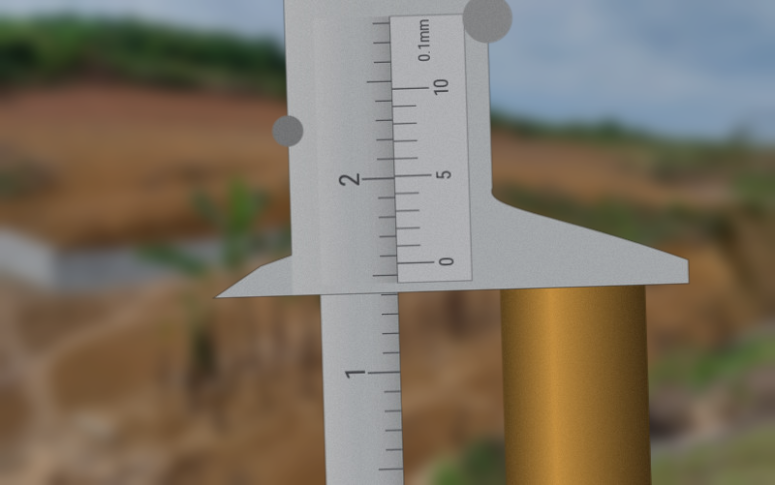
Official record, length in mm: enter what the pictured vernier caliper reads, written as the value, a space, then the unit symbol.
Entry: 15.6 mm
